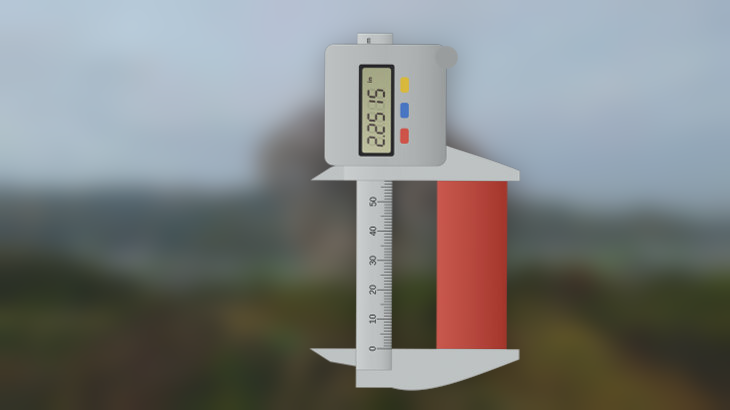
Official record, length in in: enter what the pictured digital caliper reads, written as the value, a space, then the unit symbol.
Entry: 2.2515 in
